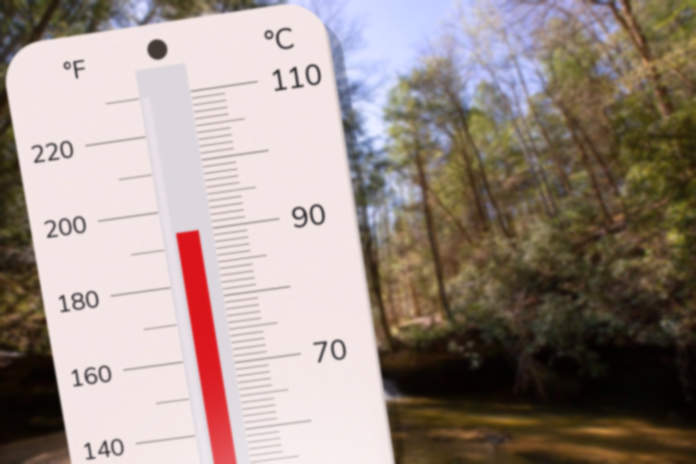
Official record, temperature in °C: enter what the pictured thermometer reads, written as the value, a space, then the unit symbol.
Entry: 90 °C
